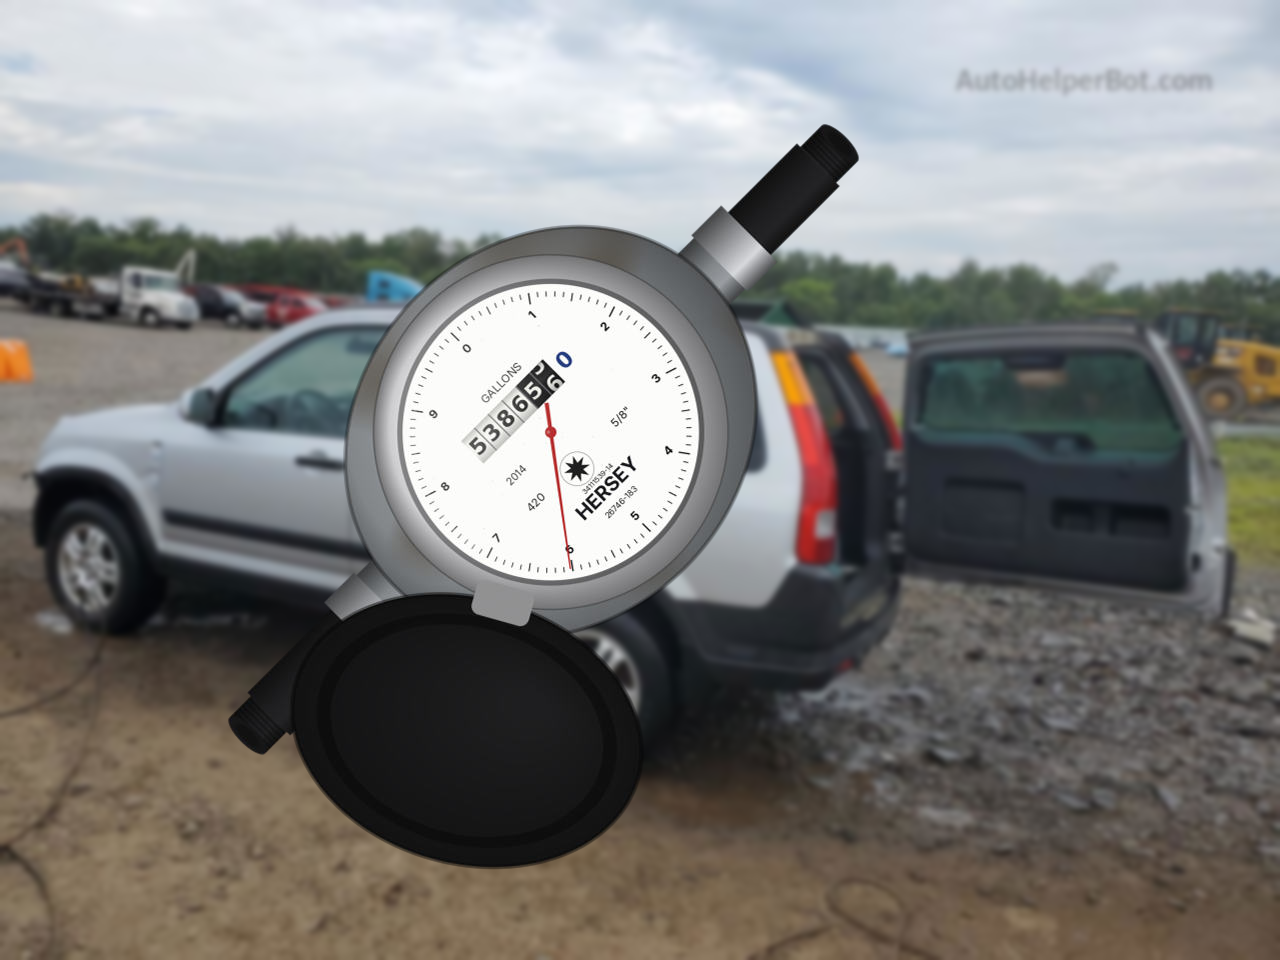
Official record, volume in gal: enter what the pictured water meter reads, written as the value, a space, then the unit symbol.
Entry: 5386556.0 gal
